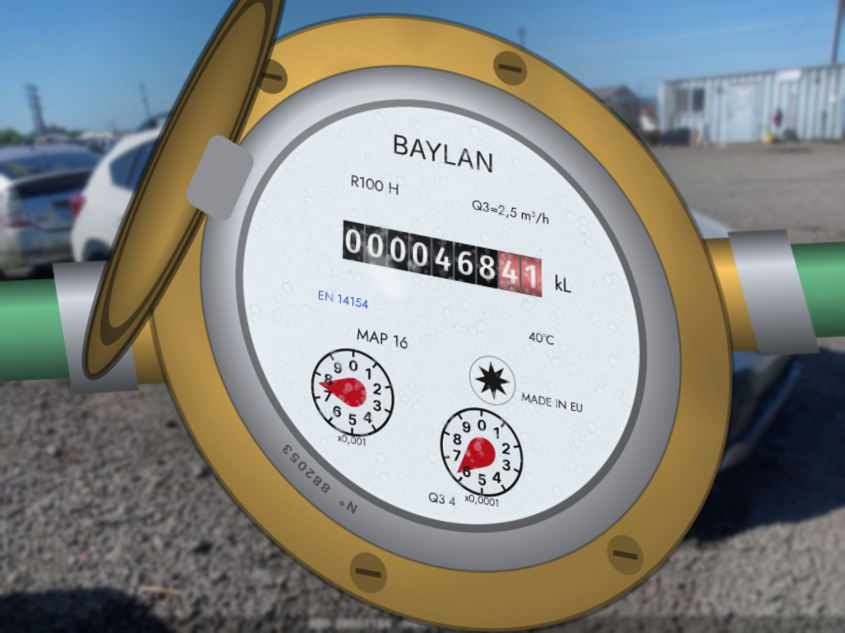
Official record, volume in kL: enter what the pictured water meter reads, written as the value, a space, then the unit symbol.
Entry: 468.4176 kL
